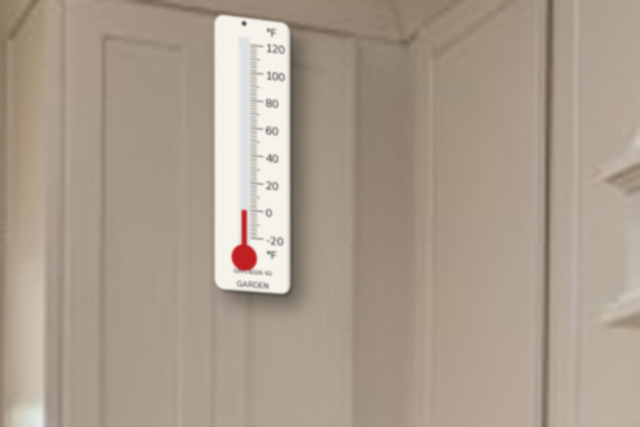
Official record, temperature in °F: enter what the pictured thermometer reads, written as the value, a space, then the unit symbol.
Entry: 0 °F
